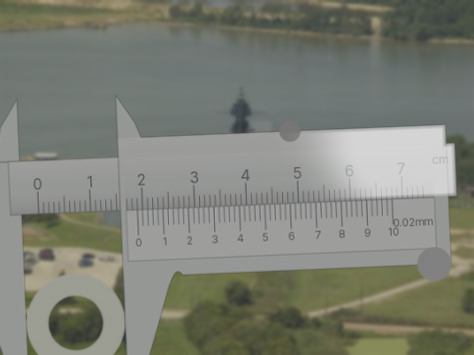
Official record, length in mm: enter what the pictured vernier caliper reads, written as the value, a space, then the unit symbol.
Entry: 19.0 mm
